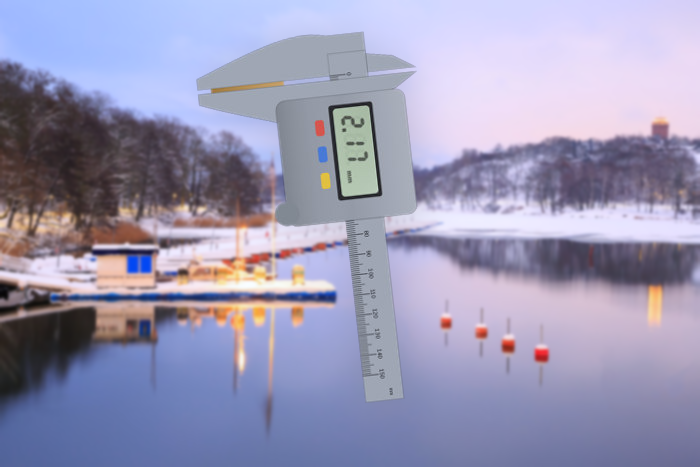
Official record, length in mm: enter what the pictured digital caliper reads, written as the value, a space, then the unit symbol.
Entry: 2.17 mm
